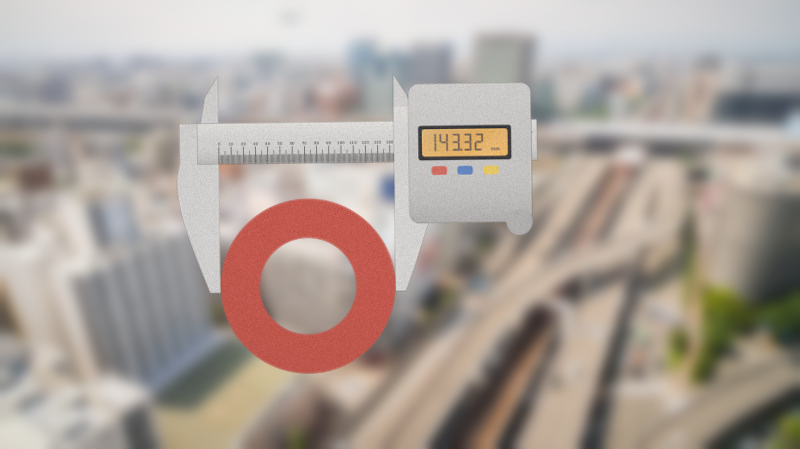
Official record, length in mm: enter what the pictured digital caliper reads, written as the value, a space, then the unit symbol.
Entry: 143.32 mm
